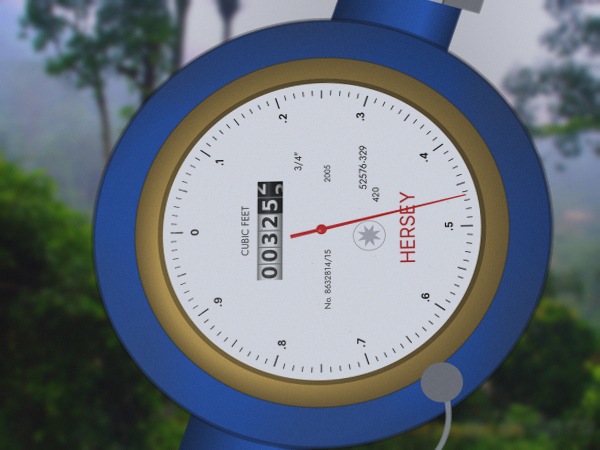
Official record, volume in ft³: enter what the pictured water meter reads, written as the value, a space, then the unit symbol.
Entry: 3252.46 ft³
